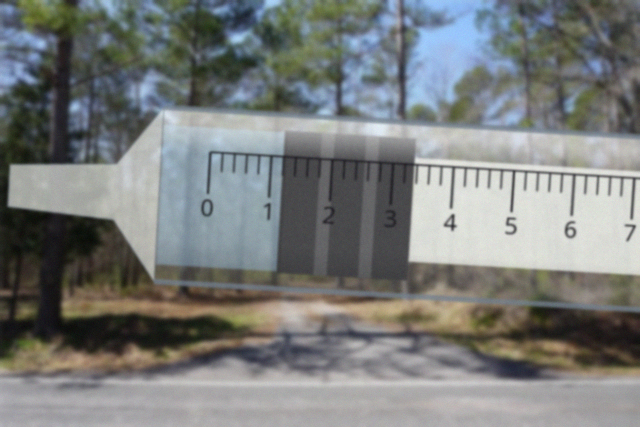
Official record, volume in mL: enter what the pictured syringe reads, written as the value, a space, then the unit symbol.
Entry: 1.2 mL
